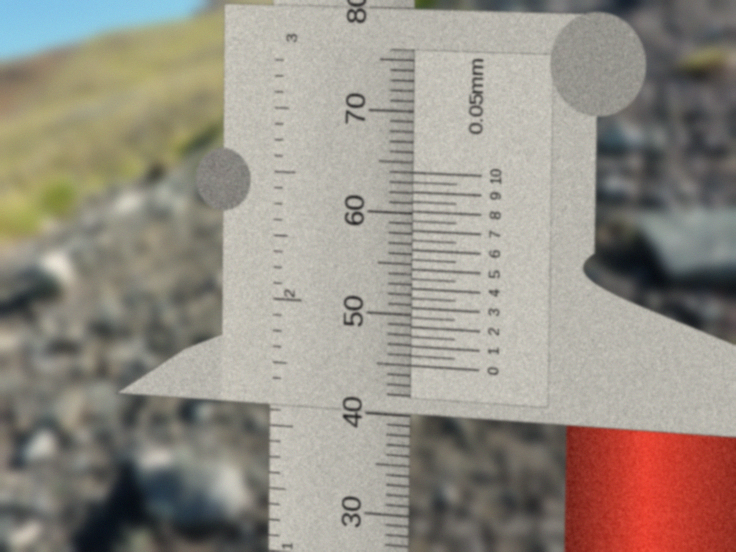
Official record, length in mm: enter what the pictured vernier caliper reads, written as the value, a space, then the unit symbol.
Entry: 45.0 mm
